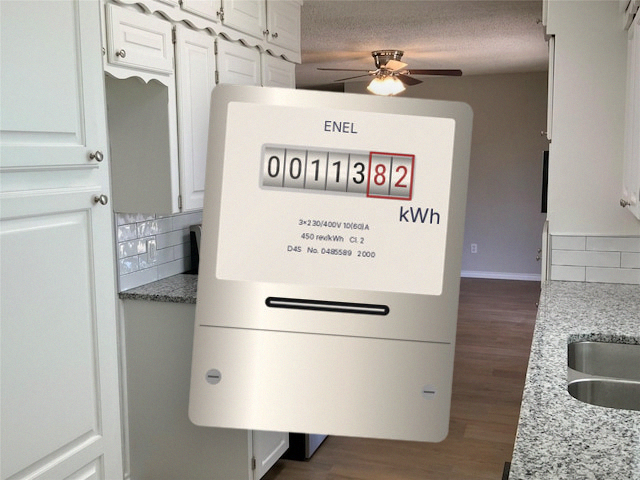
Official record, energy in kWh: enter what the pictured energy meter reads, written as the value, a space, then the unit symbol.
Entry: 113.82 kWh
